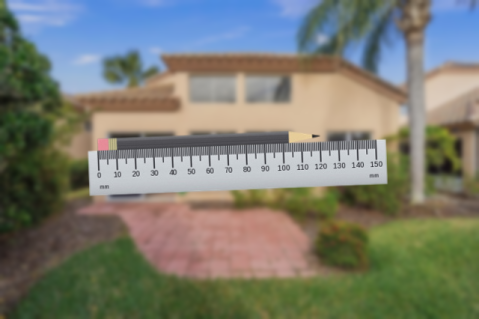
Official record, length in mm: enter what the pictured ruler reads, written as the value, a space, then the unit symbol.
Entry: 120 mm
